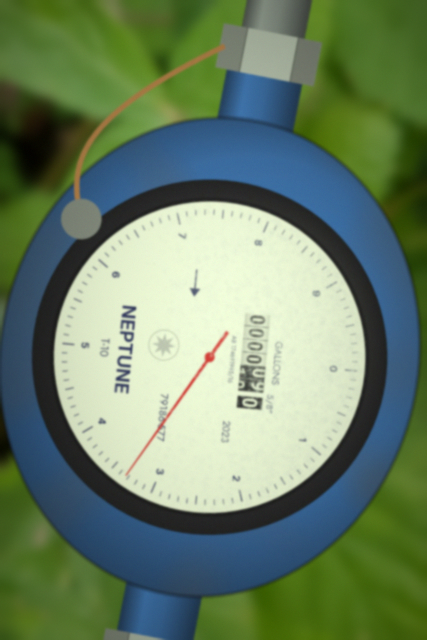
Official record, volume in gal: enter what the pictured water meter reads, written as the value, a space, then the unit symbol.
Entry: 93.3 gal
